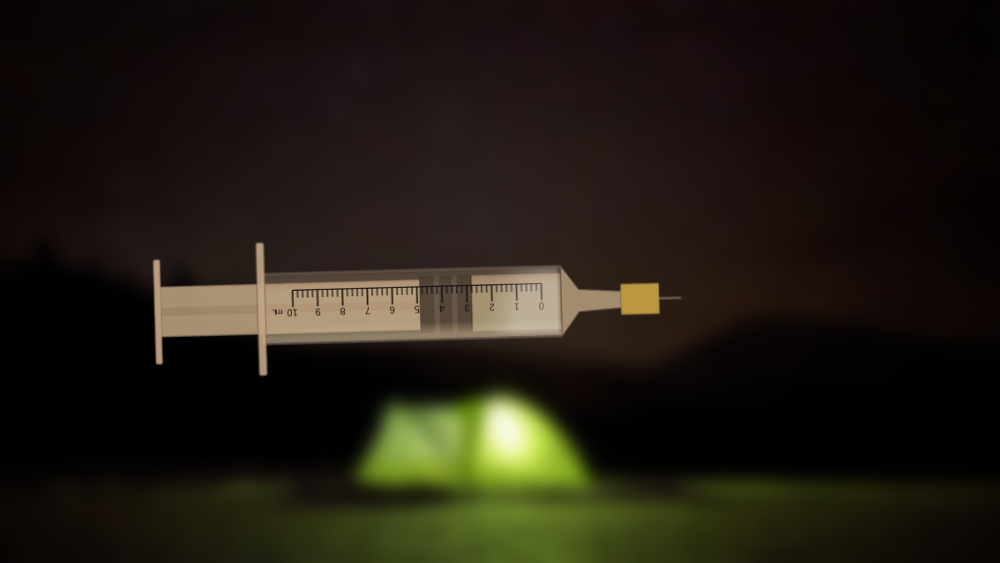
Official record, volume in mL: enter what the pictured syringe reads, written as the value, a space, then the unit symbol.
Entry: 2.8 mL
